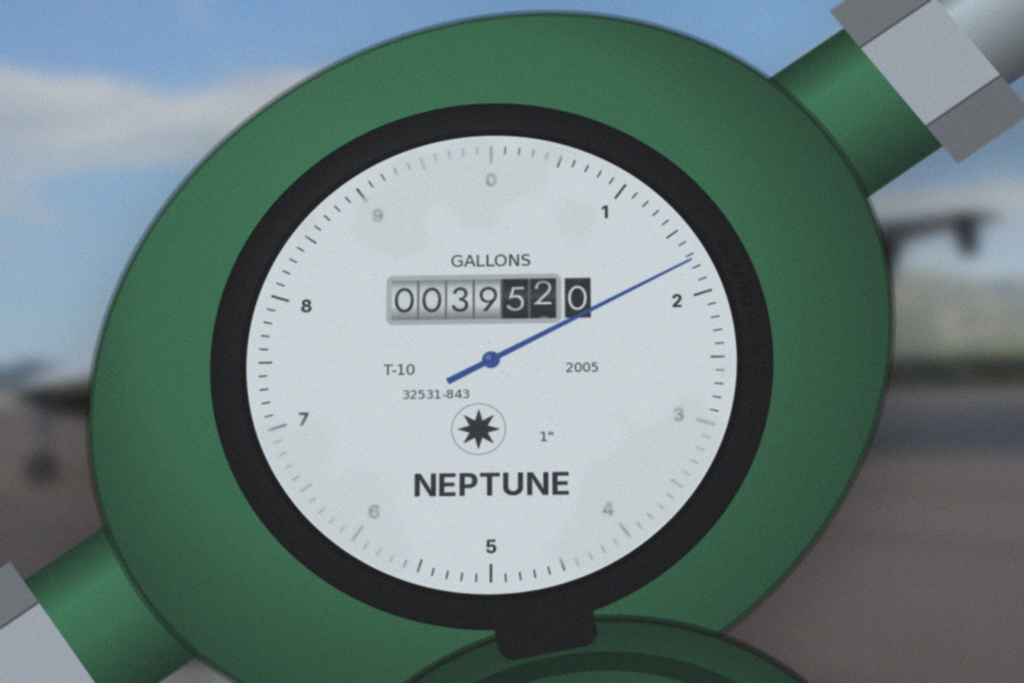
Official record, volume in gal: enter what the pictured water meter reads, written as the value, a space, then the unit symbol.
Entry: 39521.7 gal
